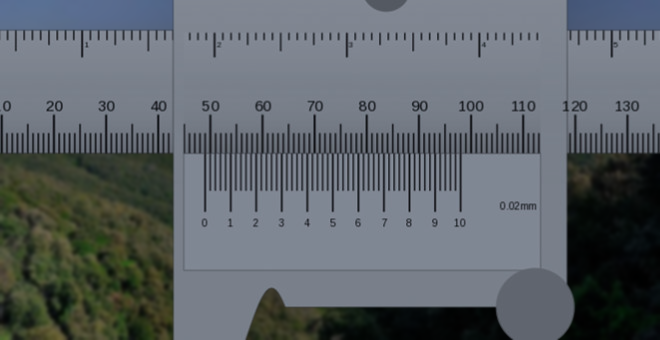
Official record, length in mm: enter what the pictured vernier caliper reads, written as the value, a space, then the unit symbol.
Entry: 49.0 mm
